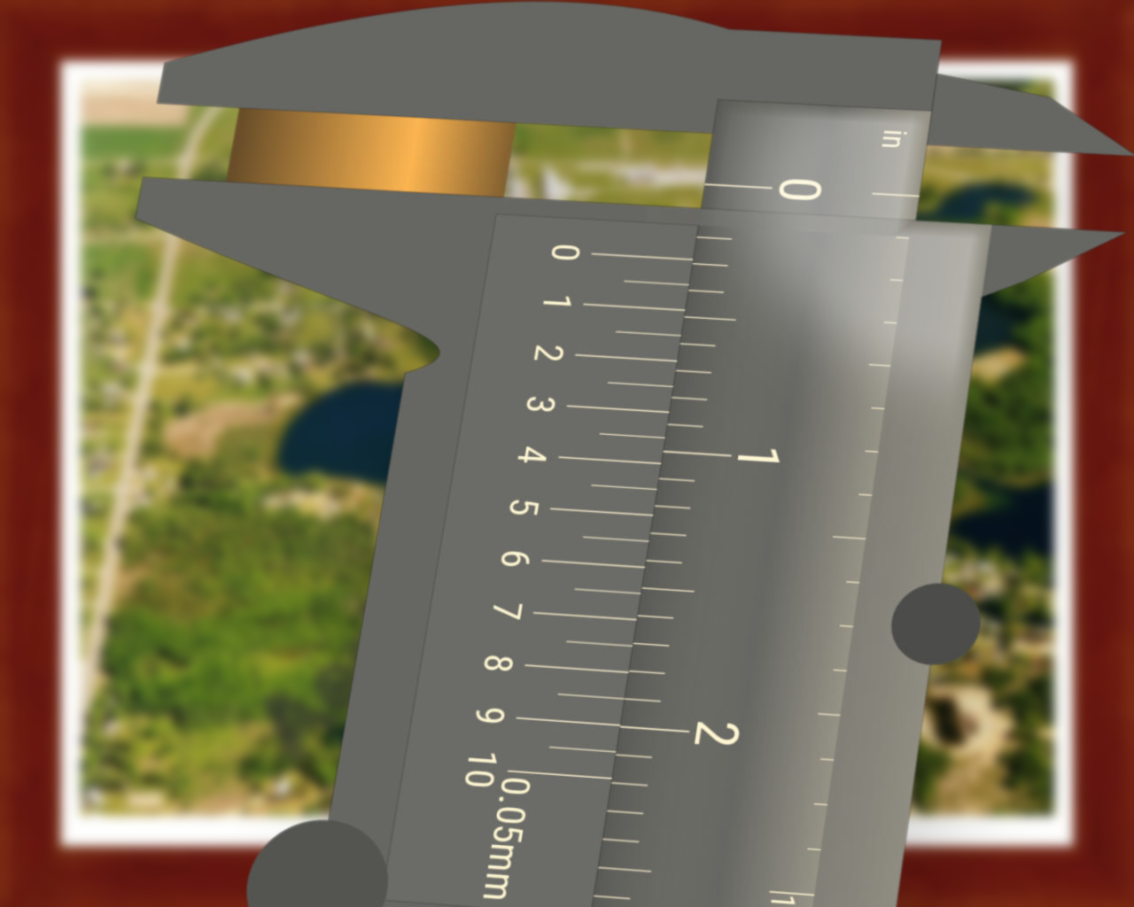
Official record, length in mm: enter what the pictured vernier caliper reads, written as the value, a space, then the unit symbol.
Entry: 2.85 mm
